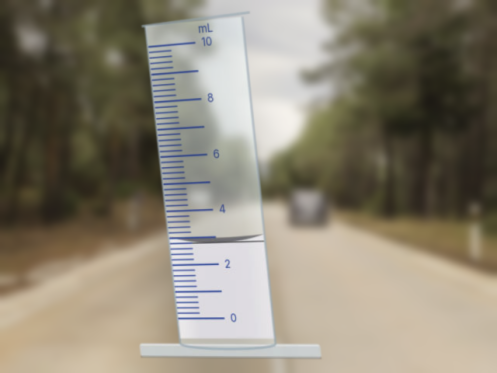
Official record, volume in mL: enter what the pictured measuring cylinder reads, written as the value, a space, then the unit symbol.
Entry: 2.8 mL
